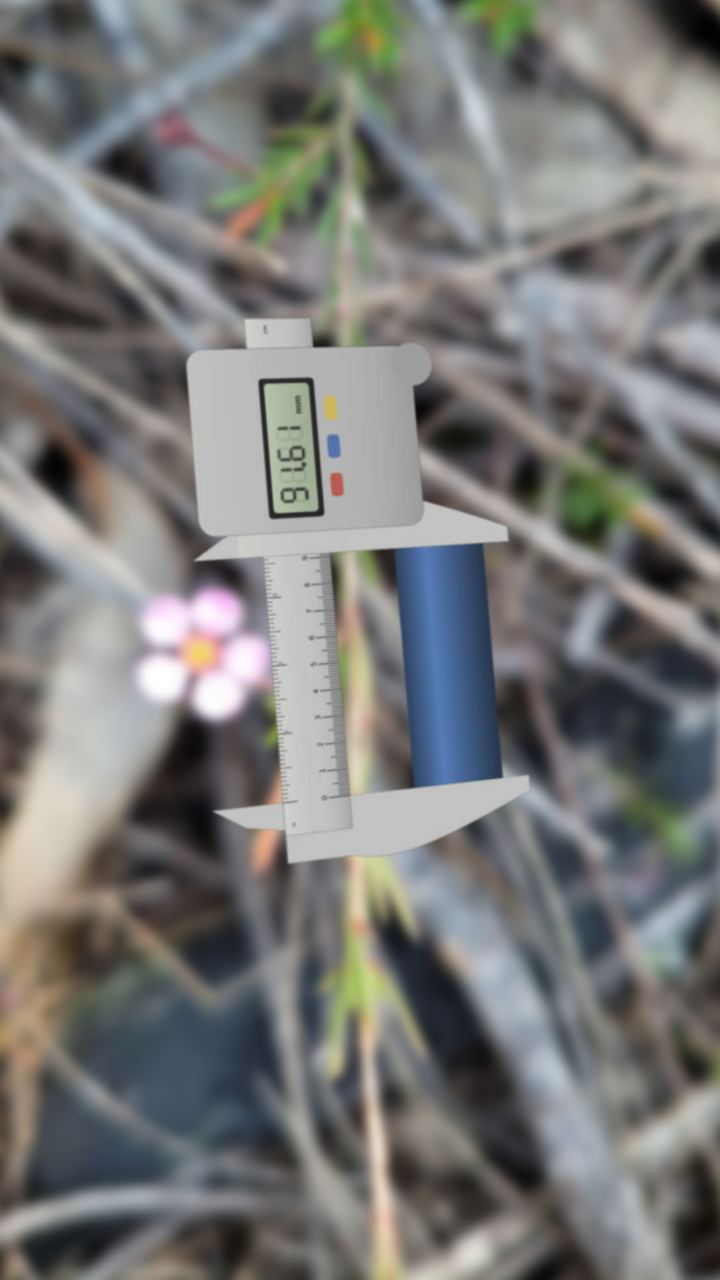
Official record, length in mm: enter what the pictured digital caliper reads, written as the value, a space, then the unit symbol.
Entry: 91.61 mm
